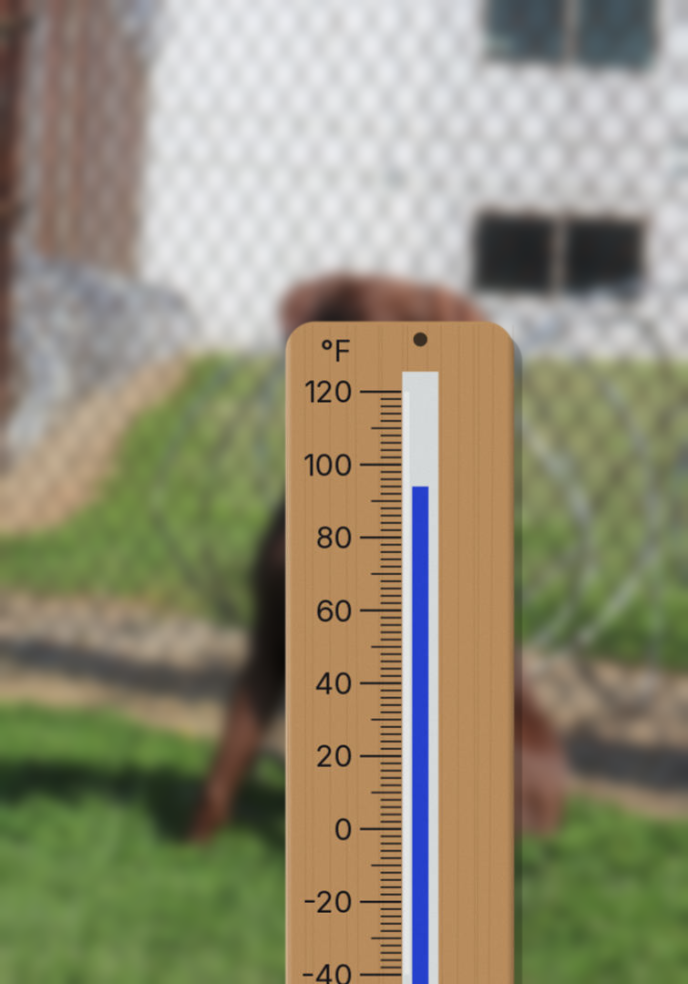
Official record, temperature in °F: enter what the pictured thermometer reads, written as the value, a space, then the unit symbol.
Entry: 94 °F
